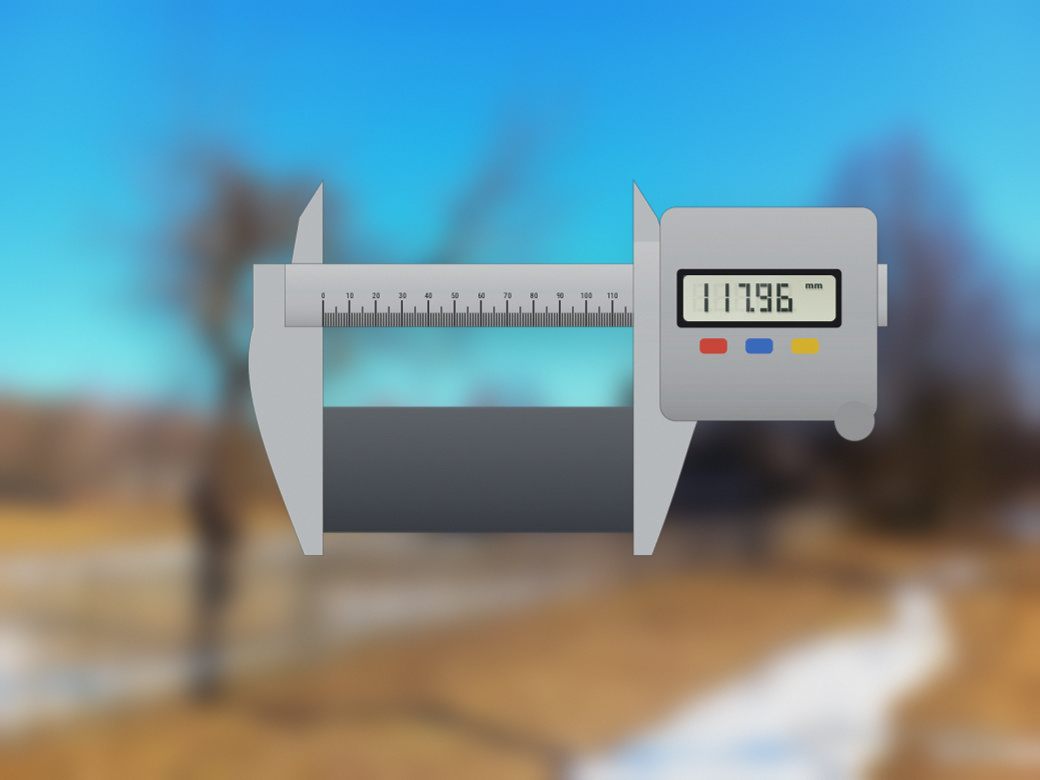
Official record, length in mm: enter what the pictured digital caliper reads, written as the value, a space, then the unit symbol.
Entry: 117.96 mm
